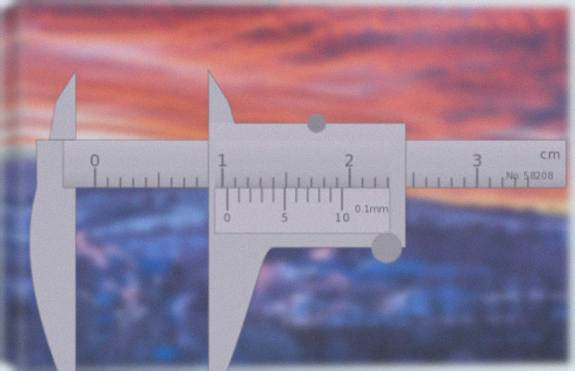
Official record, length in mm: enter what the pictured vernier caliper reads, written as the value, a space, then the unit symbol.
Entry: 10.4 mm
